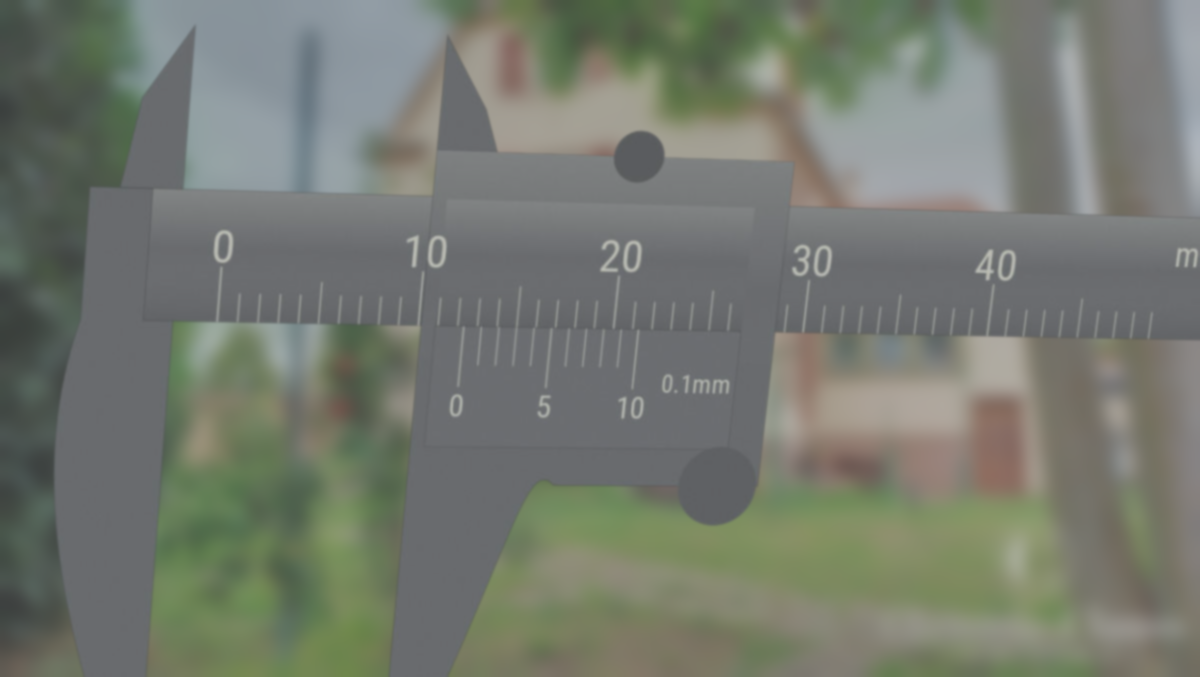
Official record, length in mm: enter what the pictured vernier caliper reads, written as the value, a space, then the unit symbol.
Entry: 12.3 mm
